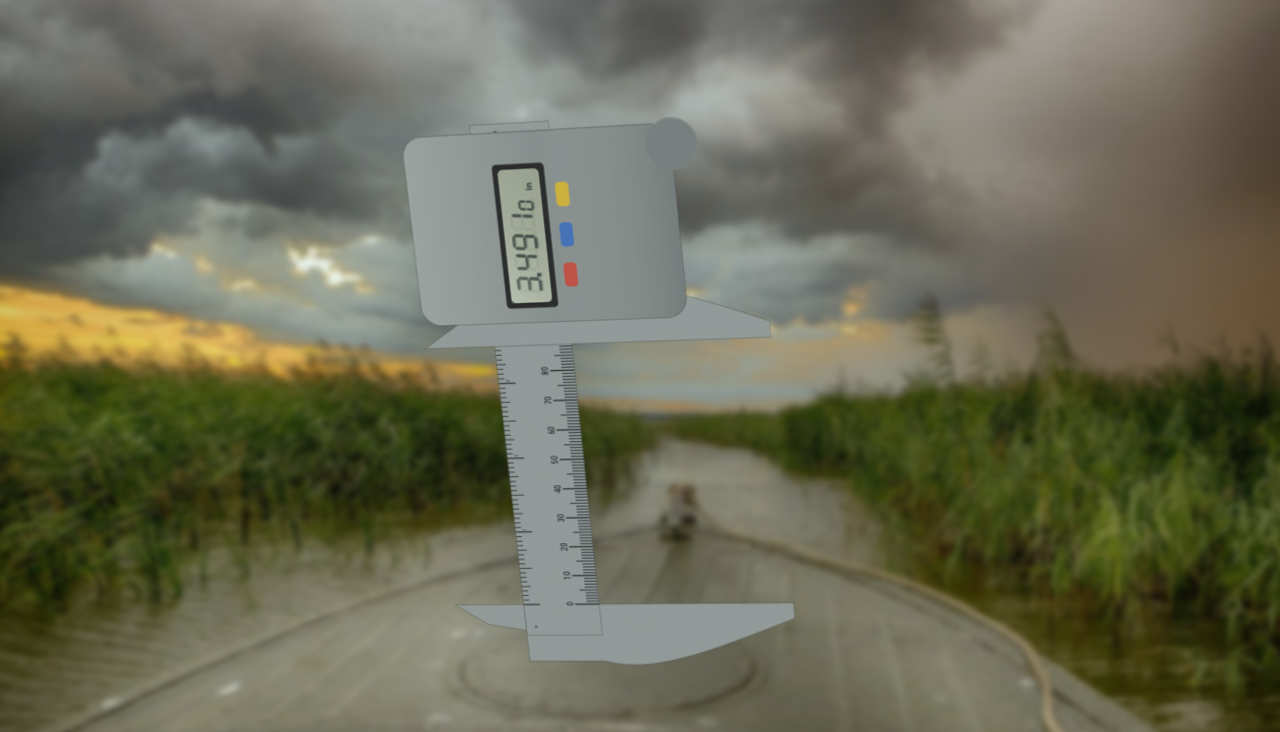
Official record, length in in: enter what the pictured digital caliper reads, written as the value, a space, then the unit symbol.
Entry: 3.4910 in
